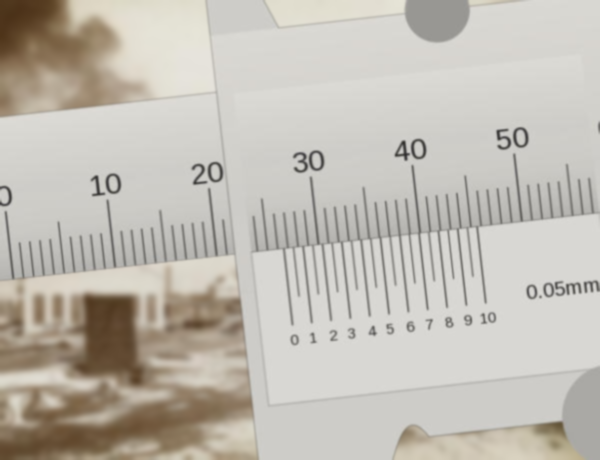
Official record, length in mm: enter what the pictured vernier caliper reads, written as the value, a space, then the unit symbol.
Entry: 26.6 mm
